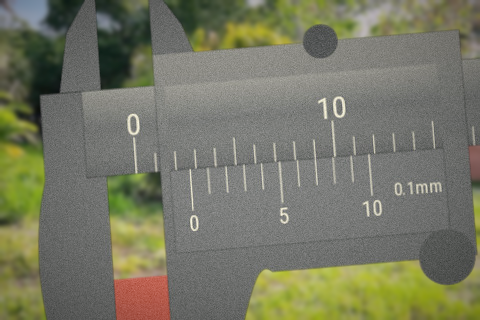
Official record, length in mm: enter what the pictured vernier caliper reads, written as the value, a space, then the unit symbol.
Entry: 2.7 mm
